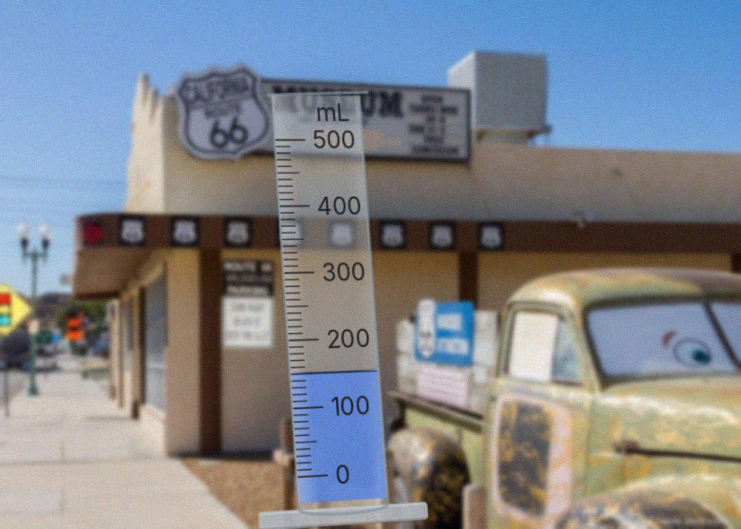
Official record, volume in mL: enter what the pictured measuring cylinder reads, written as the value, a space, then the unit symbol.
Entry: 150 mL
